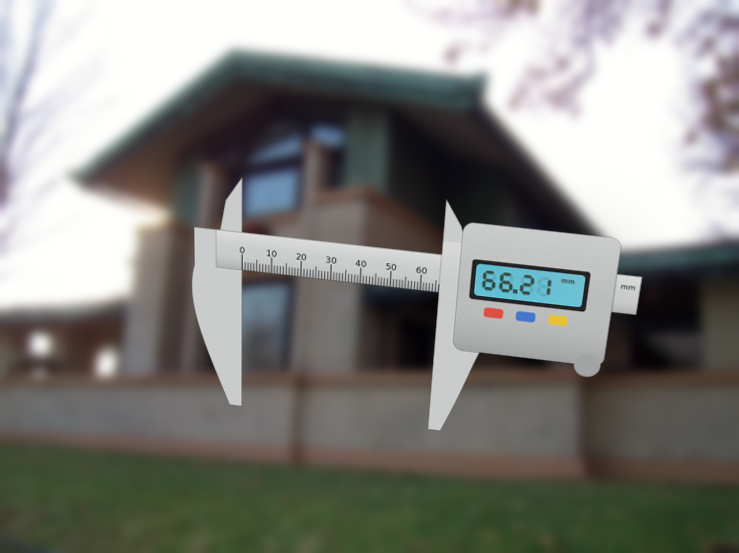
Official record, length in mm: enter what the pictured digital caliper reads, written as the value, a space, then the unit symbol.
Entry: 66.21 mm
